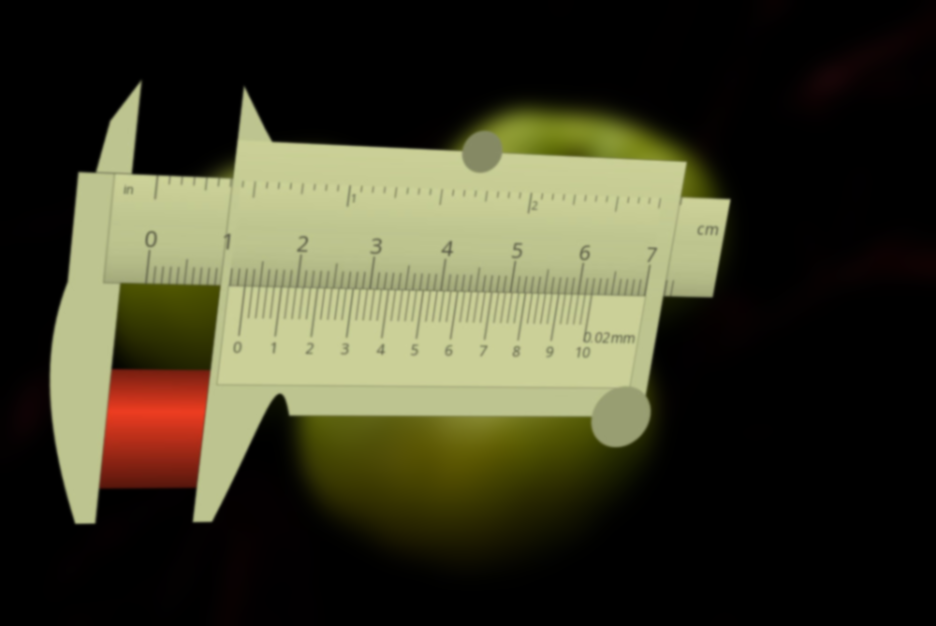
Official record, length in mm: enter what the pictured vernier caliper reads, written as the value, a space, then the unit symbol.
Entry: 13.0 mm
